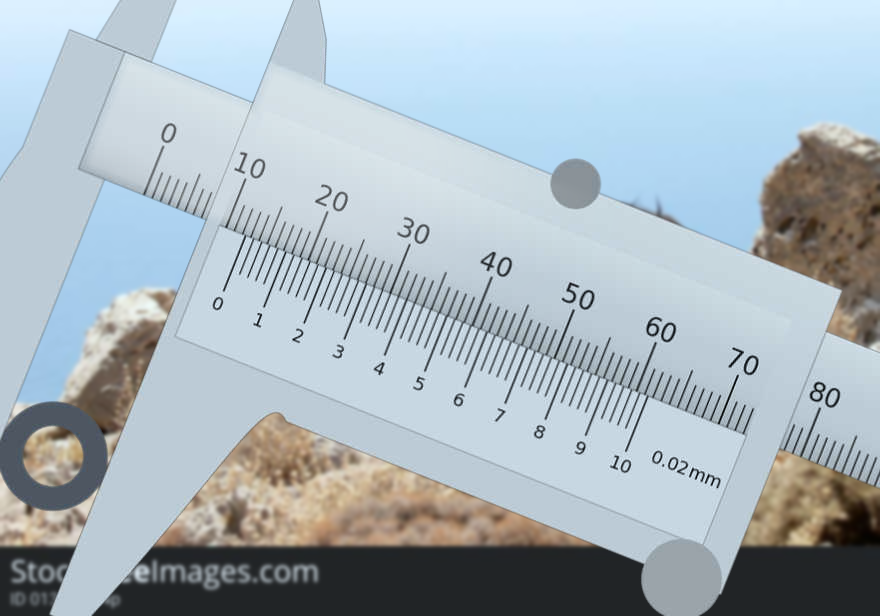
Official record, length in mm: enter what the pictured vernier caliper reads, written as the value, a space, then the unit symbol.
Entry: 12.4 mm
